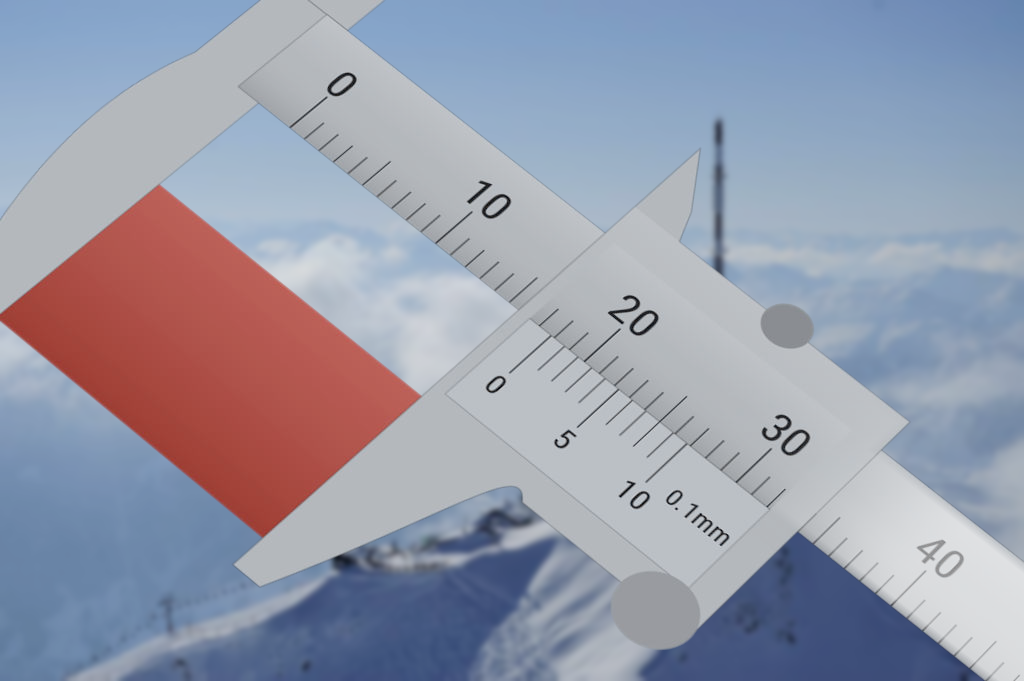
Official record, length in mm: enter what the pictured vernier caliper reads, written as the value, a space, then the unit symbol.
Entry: 17.8 mm
